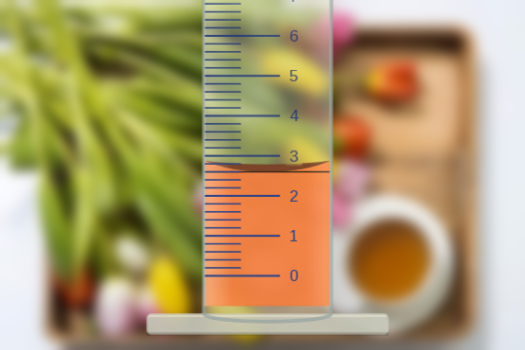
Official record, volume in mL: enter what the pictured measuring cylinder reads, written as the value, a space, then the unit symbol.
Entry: 2.6 mL
